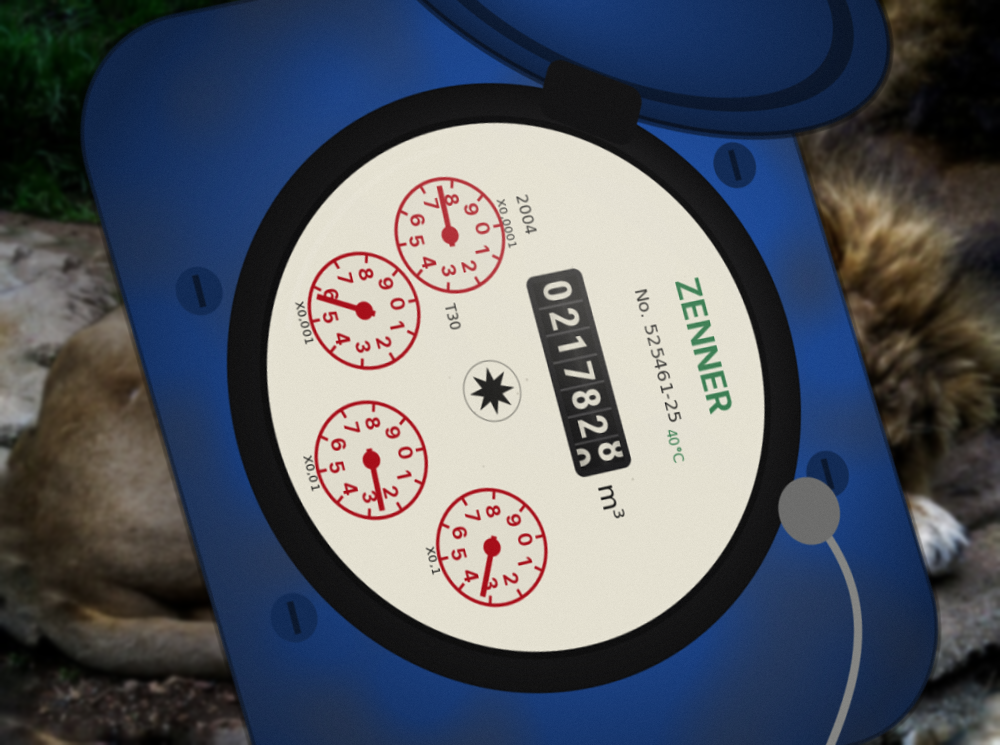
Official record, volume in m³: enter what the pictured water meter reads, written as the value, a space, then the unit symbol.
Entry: 217828.3257 m³
